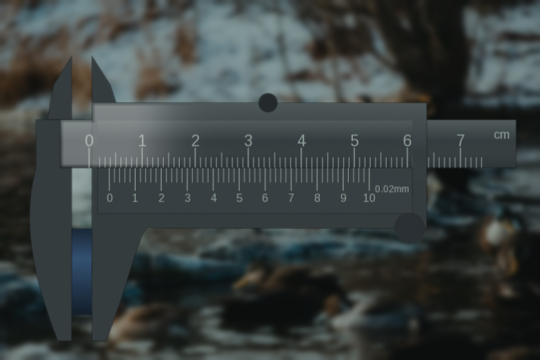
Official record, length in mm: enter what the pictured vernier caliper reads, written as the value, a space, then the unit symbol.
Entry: 3.8 mm
